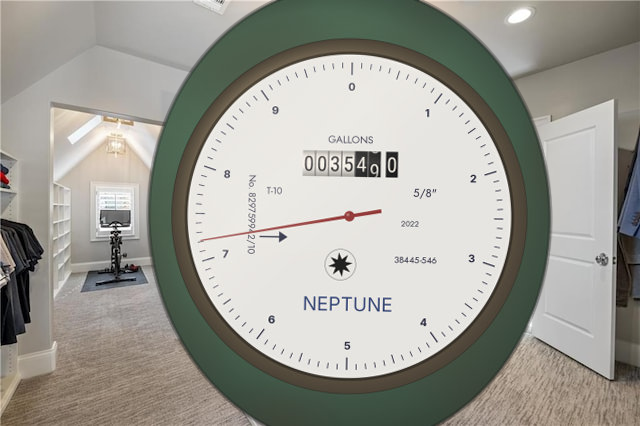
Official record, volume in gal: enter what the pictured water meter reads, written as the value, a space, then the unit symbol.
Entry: 35487.2 gal
